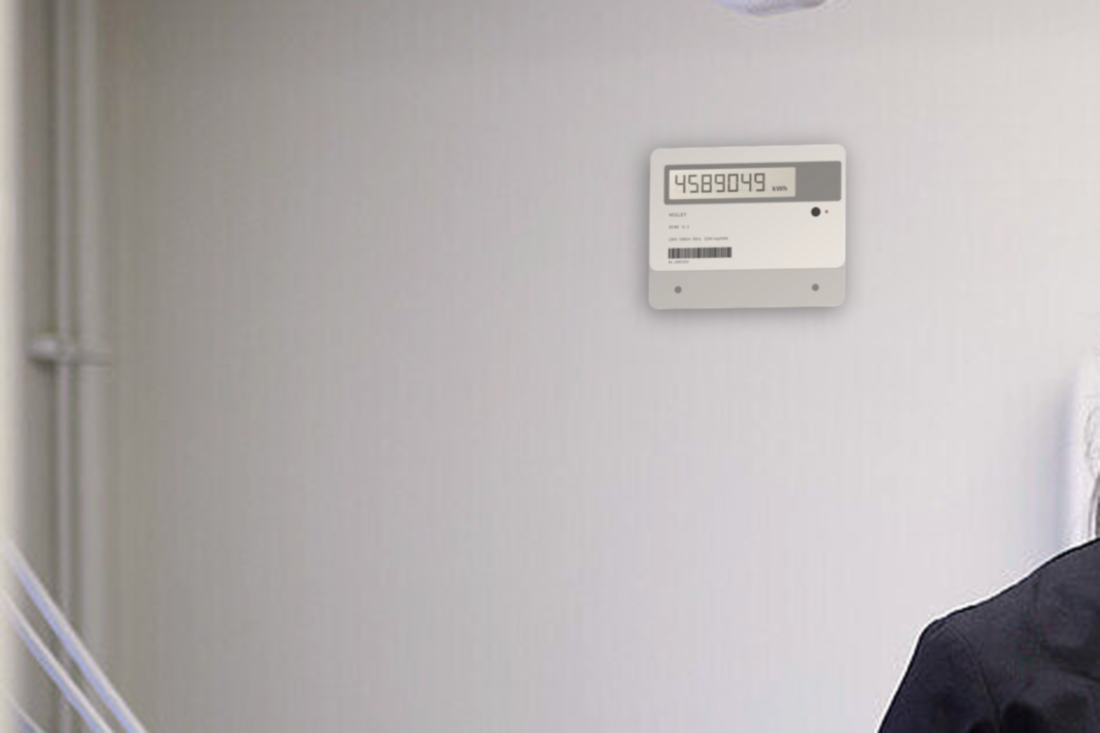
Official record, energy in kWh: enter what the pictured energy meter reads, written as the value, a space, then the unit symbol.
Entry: 4589049 kWh
